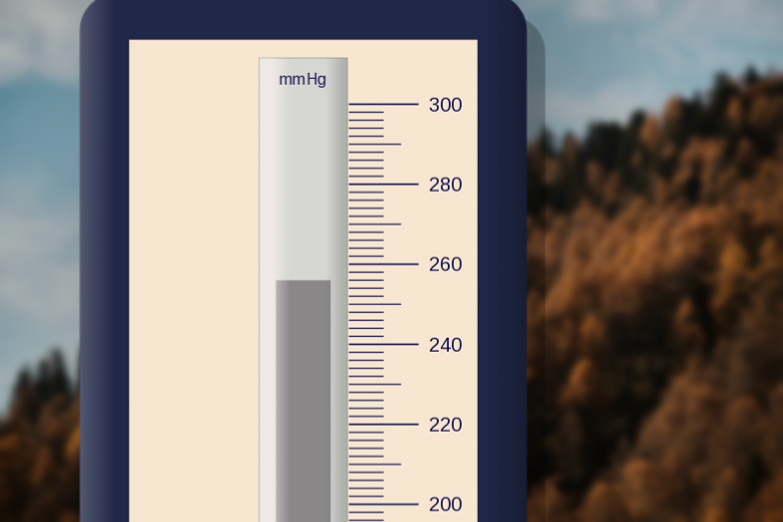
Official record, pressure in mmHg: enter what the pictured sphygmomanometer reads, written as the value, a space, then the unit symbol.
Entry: 256 mmHg
